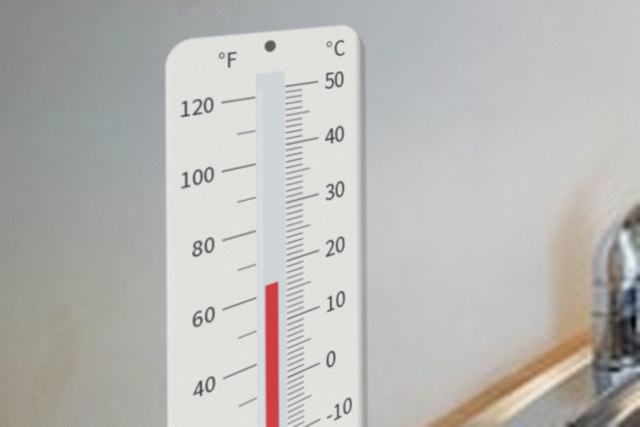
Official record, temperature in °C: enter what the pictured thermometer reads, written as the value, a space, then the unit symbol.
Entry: 17 °C
